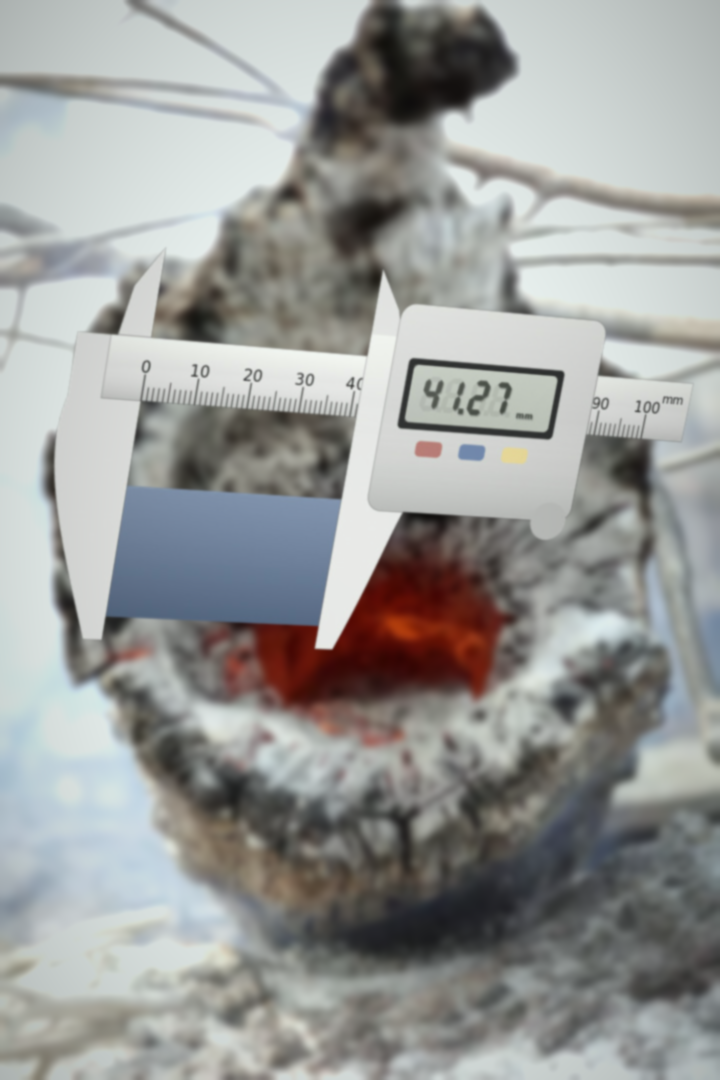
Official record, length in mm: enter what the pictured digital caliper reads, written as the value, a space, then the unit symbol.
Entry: 41.27 mm
